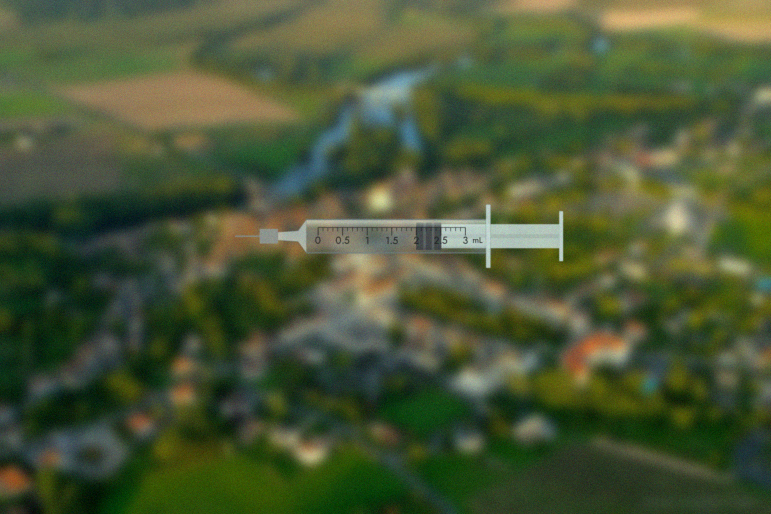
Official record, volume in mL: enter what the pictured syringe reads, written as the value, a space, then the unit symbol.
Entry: 2 mL
